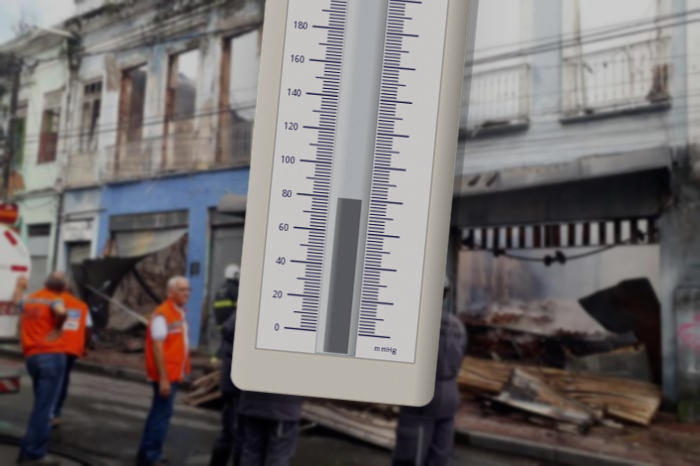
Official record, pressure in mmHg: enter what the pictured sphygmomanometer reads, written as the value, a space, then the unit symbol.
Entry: 80 mmHg
